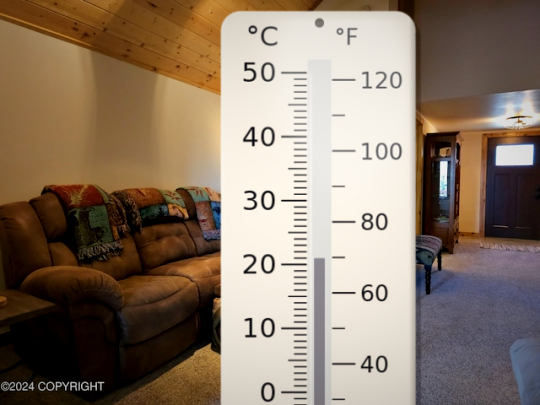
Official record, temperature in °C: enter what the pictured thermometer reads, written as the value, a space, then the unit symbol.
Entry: 21 °C
